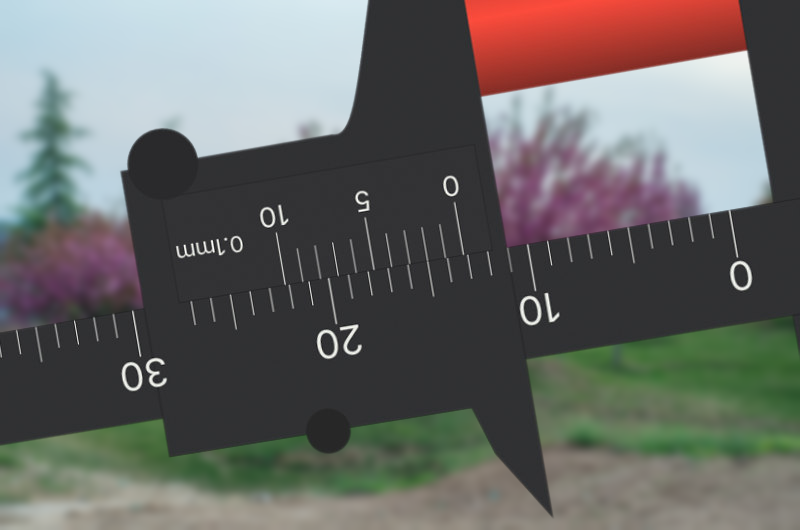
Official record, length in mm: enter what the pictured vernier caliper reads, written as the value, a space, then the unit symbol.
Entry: 13.2 mm
